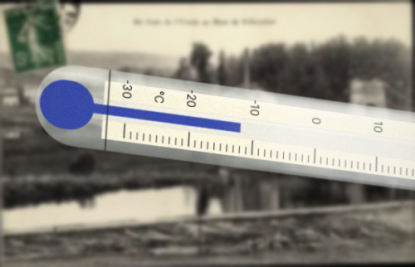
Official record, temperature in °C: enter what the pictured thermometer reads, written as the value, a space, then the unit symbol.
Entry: -12 °C
